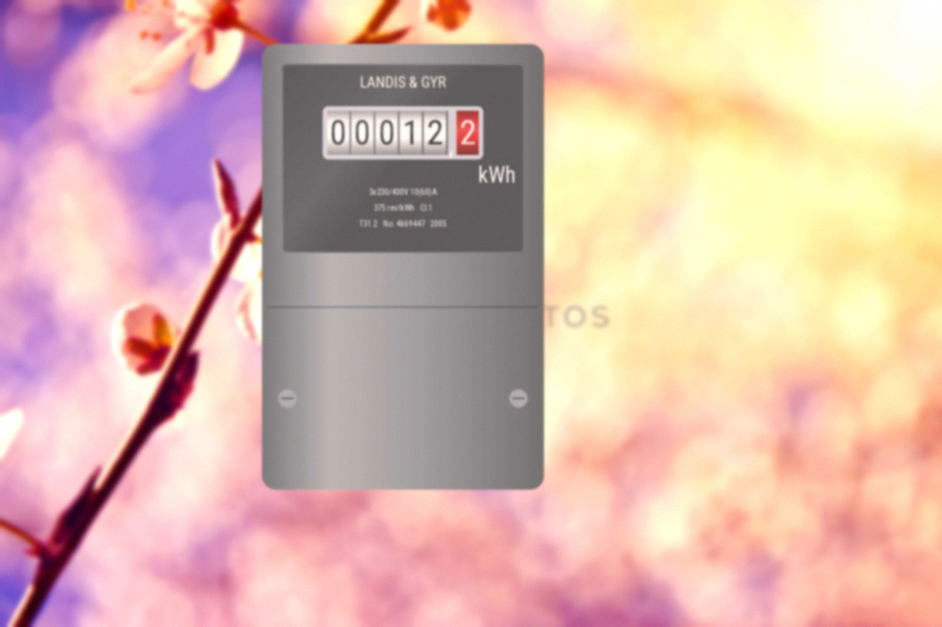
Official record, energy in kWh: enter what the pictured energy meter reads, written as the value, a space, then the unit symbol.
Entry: 12.2 kWh
